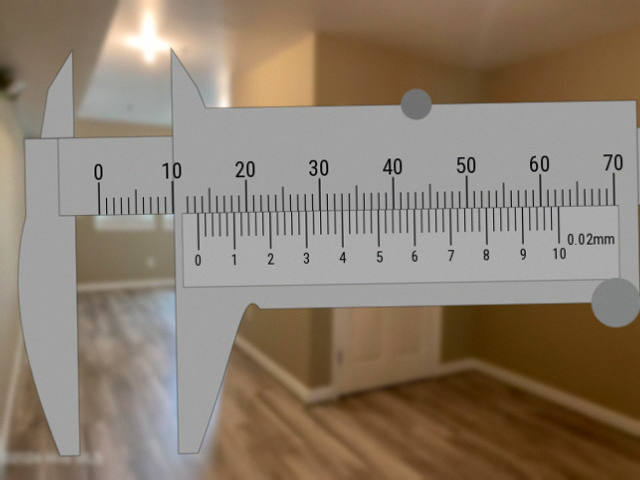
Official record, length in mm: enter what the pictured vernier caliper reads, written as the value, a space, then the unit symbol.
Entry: 13.4 mm
